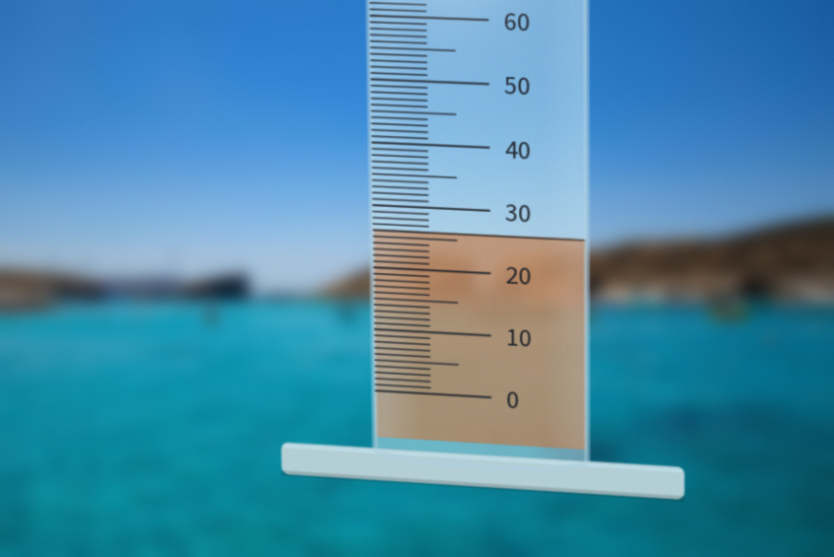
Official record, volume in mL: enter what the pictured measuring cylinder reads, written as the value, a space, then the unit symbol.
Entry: 26 mL
